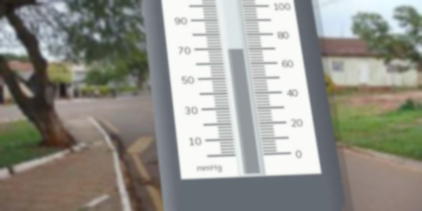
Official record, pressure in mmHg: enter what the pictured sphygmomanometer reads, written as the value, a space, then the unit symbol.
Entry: 70 mmHg
